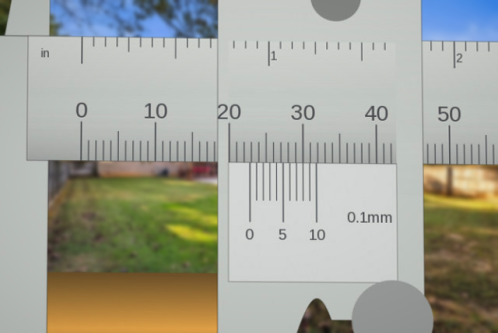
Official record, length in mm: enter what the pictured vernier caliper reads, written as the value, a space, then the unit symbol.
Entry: 22.8 mm
